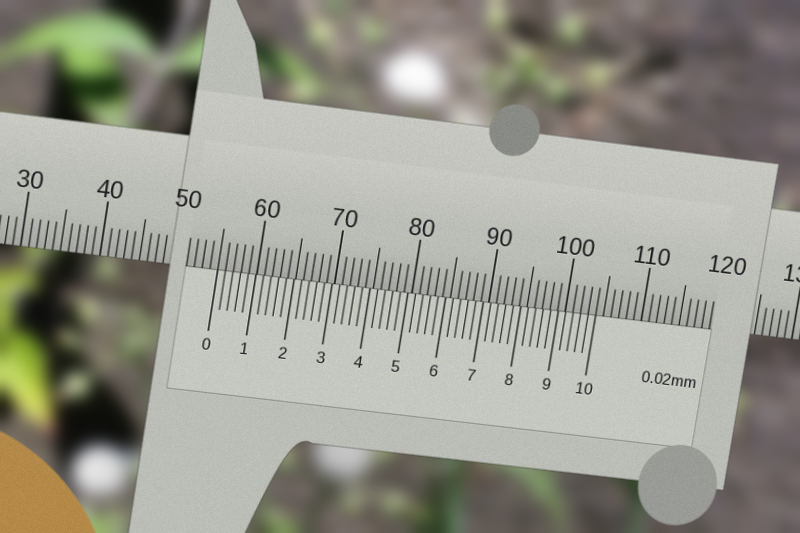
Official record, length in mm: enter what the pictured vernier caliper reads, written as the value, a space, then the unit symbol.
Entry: 55.0 mm
